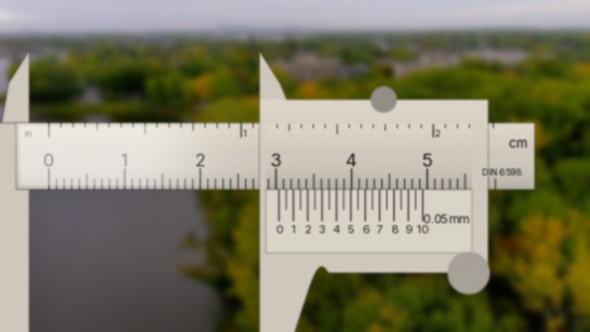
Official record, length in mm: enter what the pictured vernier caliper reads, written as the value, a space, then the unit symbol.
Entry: 30.4 mm
